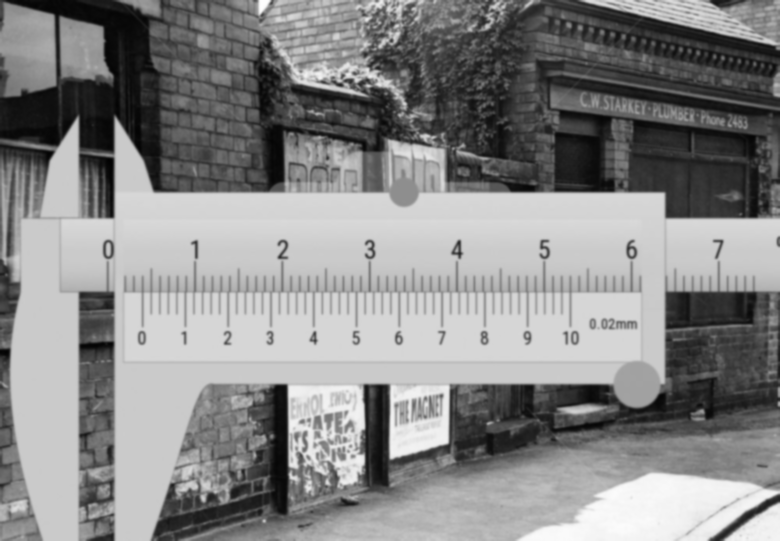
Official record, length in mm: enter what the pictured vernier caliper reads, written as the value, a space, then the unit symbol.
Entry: 4.0 mm
